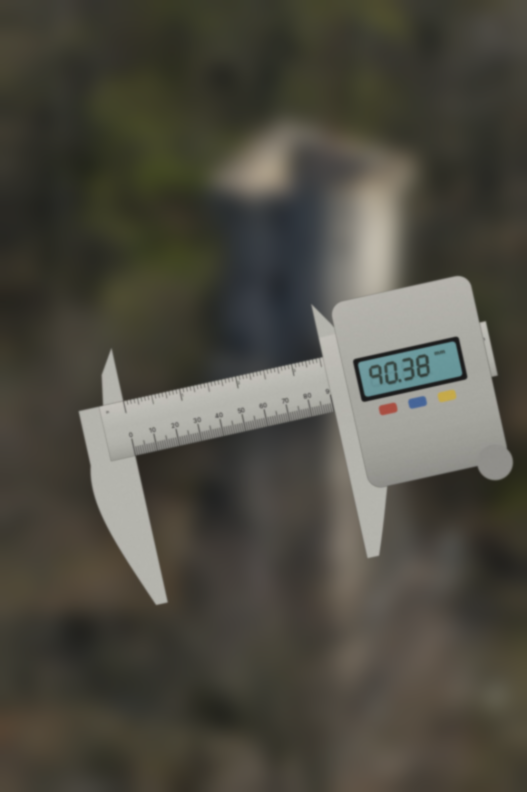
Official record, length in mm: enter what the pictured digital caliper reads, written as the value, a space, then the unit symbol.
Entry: 90.38 mm
